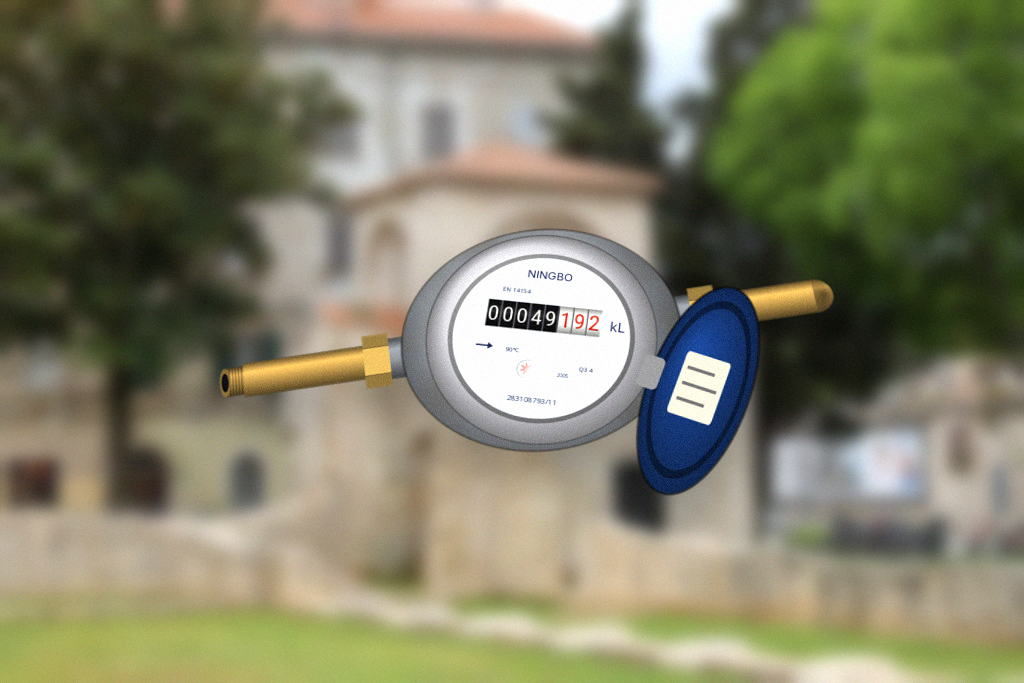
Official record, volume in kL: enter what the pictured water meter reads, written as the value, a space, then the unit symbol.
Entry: 49.192 kL
